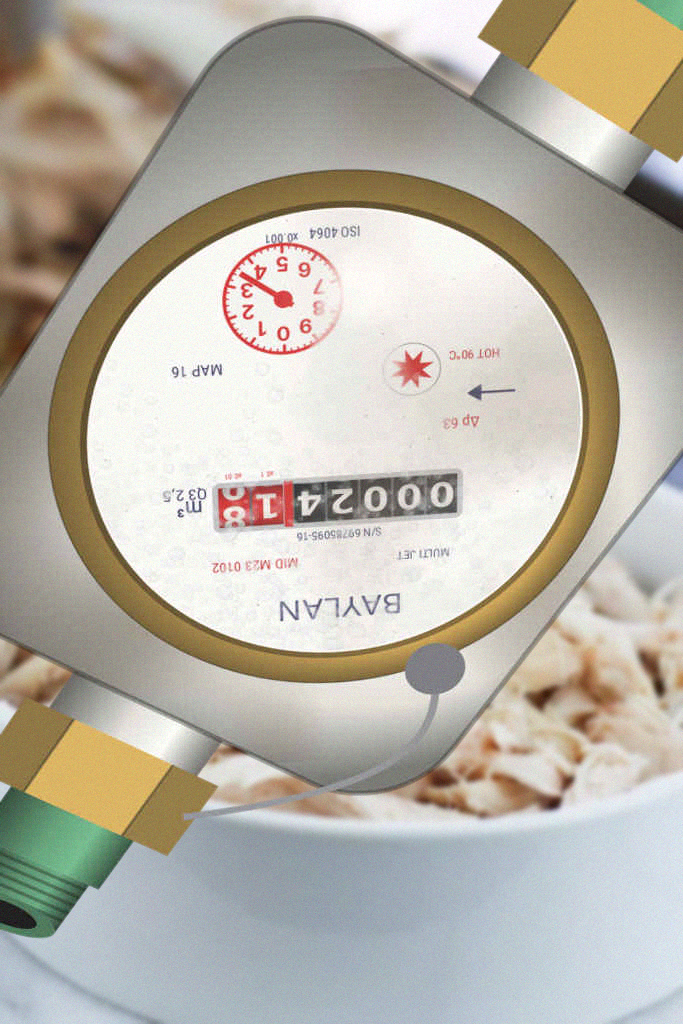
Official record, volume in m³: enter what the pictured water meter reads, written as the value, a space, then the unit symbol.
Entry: 24.183 m³
